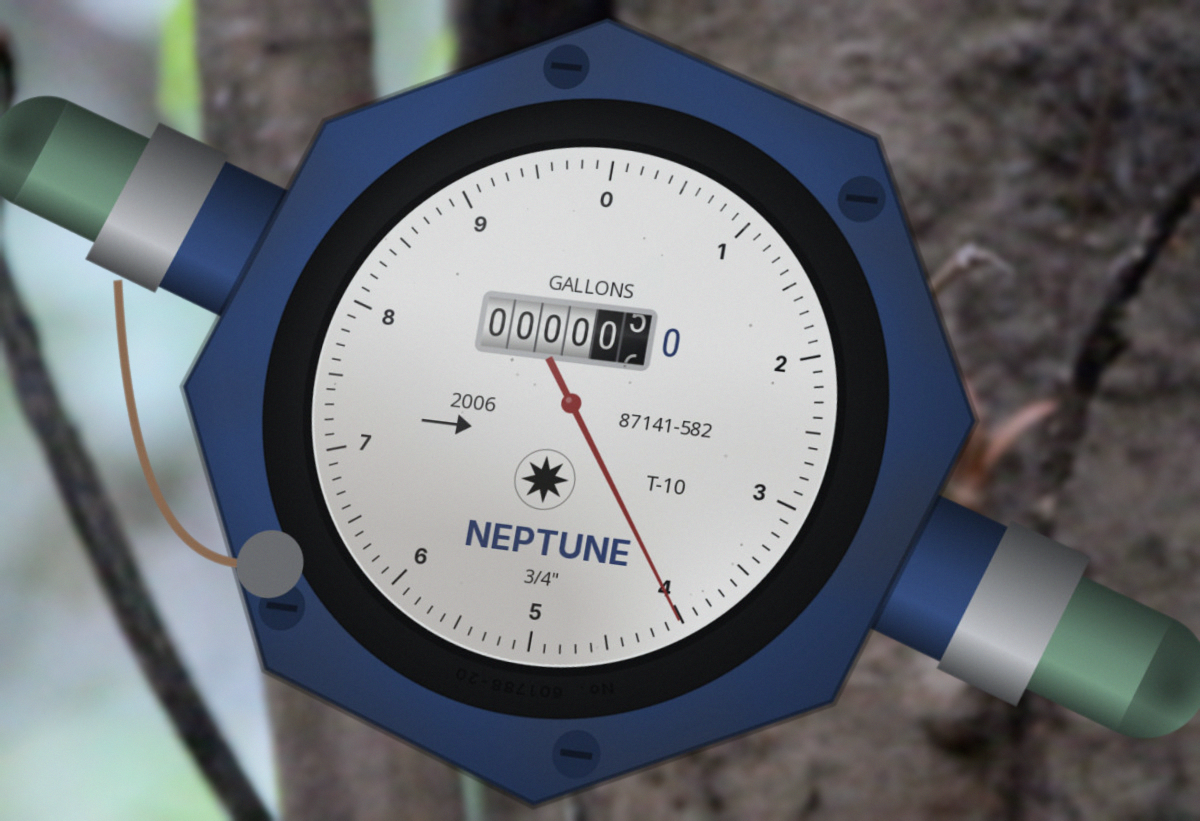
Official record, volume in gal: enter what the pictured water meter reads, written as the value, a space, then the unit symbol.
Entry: 54.0 gal
